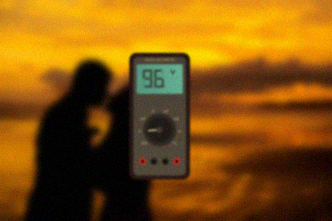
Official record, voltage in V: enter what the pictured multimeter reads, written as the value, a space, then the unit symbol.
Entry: 96 V
